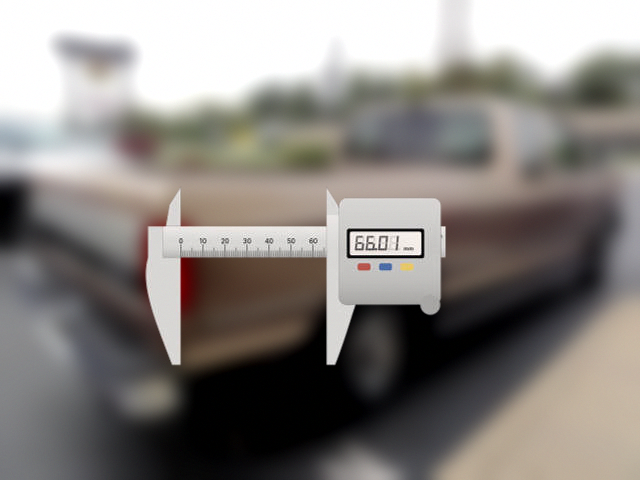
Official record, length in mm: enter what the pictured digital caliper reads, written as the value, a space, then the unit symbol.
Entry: 66.01 mm
